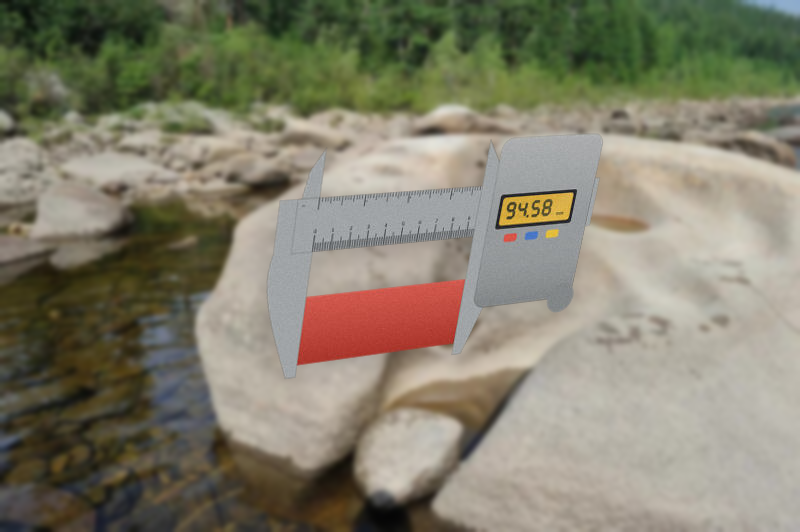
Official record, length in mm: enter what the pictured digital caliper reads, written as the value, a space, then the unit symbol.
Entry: 94.58 mm
